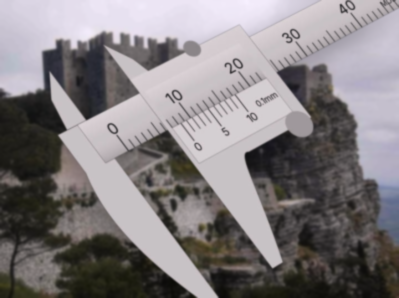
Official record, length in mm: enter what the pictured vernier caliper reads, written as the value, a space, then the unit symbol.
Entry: 8.4 mm
